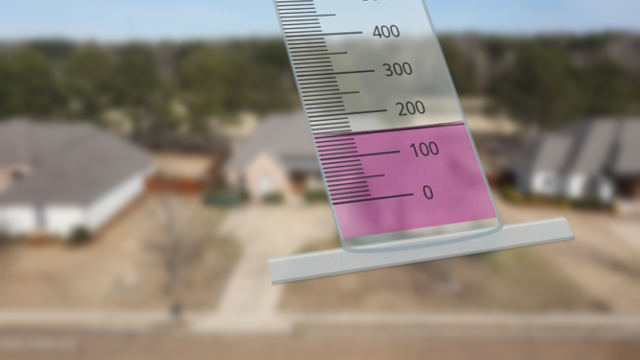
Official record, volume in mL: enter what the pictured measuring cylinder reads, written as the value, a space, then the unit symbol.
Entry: 150 mL
